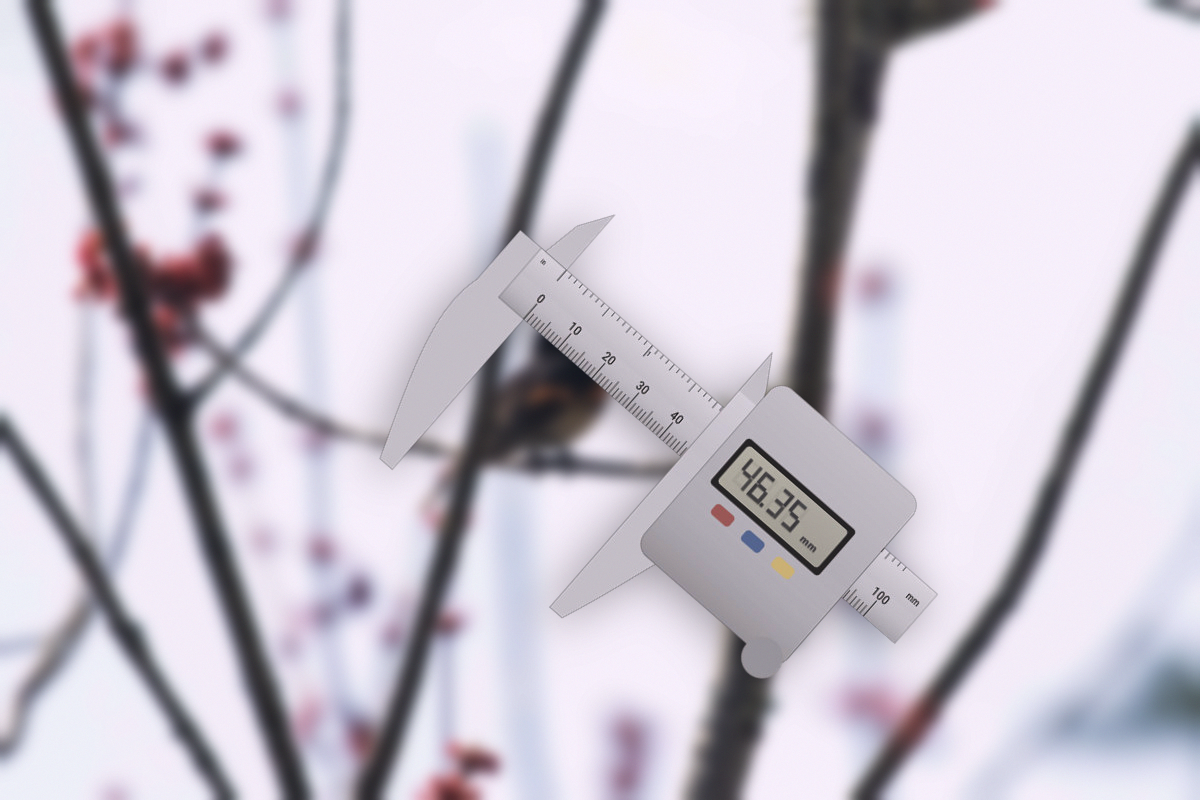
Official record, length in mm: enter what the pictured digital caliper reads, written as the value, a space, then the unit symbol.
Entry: 46.35 mm
